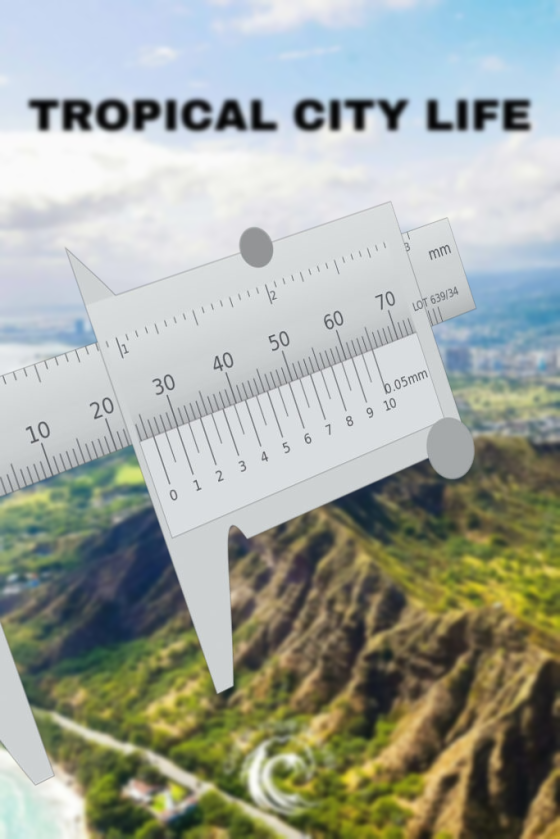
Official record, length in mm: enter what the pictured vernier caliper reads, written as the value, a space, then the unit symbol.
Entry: 26.0 mm
